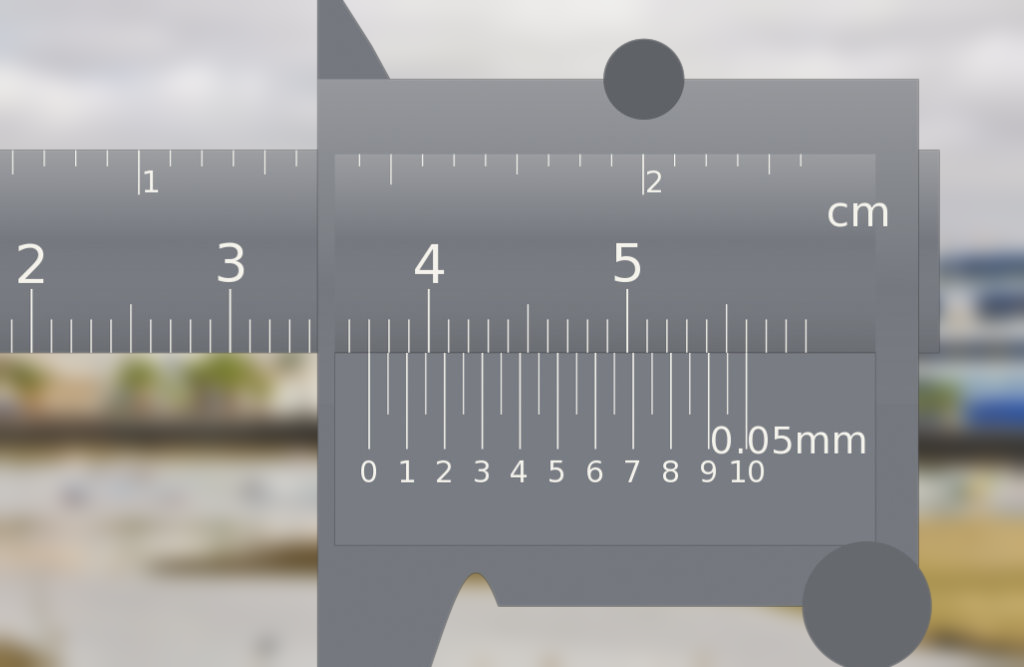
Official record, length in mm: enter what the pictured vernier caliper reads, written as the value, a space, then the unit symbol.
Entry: 37.0 mm
